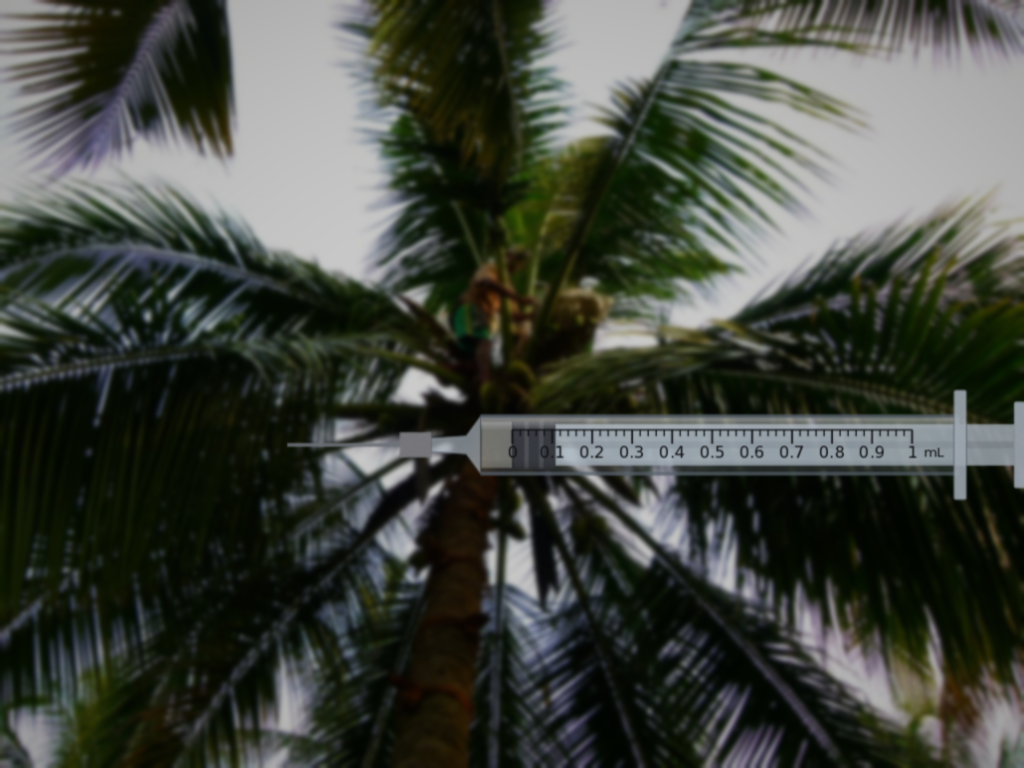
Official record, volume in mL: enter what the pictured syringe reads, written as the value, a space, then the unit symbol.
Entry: 0 mL
